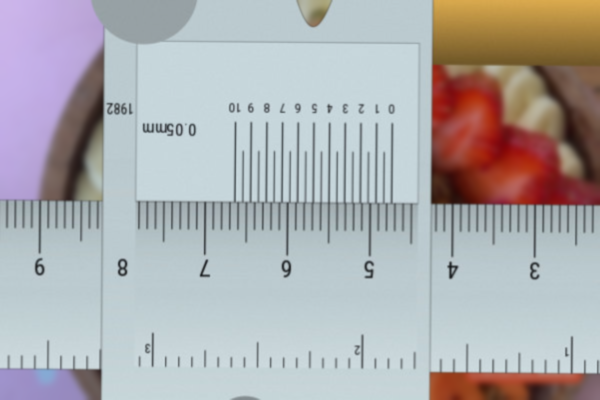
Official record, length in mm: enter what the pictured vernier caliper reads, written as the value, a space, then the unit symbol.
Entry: 47.4 mm
